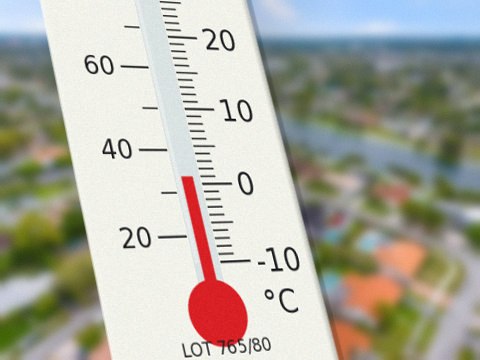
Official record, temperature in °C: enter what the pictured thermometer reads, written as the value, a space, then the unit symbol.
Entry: 1 °C
